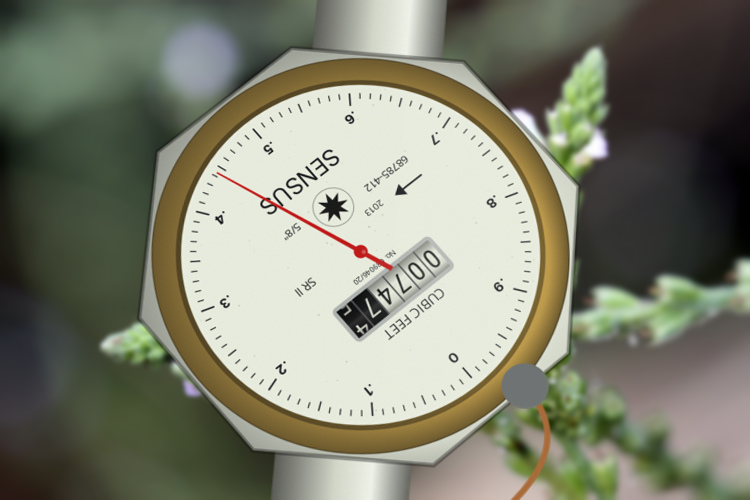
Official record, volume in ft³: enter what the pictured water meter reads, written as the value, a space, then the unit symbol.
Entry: 7474.44 ft³
